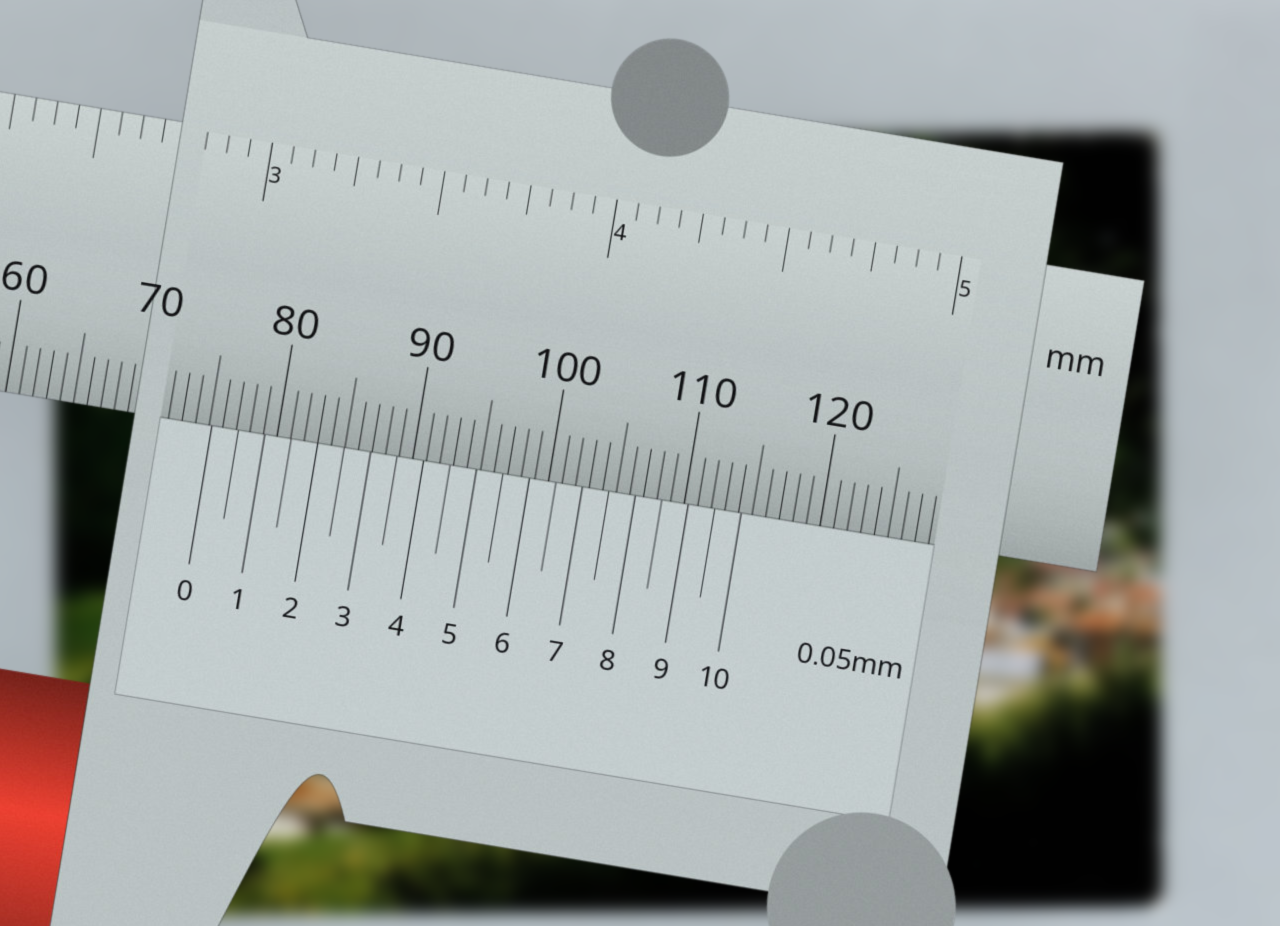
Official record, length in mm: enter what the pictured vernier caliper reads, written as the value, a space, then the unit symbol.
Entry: 75.2 mm
